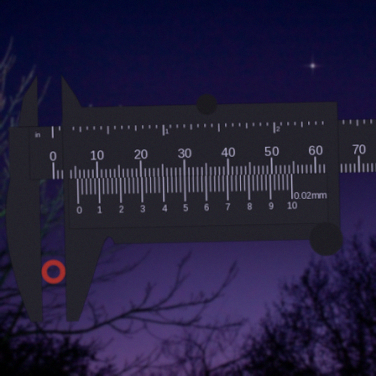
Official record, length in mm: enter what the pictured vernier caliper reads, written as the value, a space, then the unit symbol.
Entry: 5.5 mm
